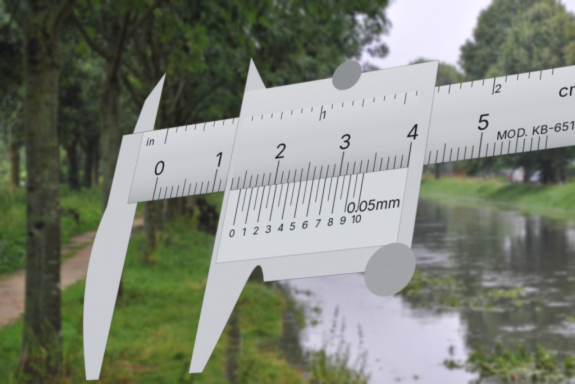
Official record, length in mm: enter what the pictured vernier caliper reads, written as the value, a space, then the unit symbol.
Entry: 14.6 mm
